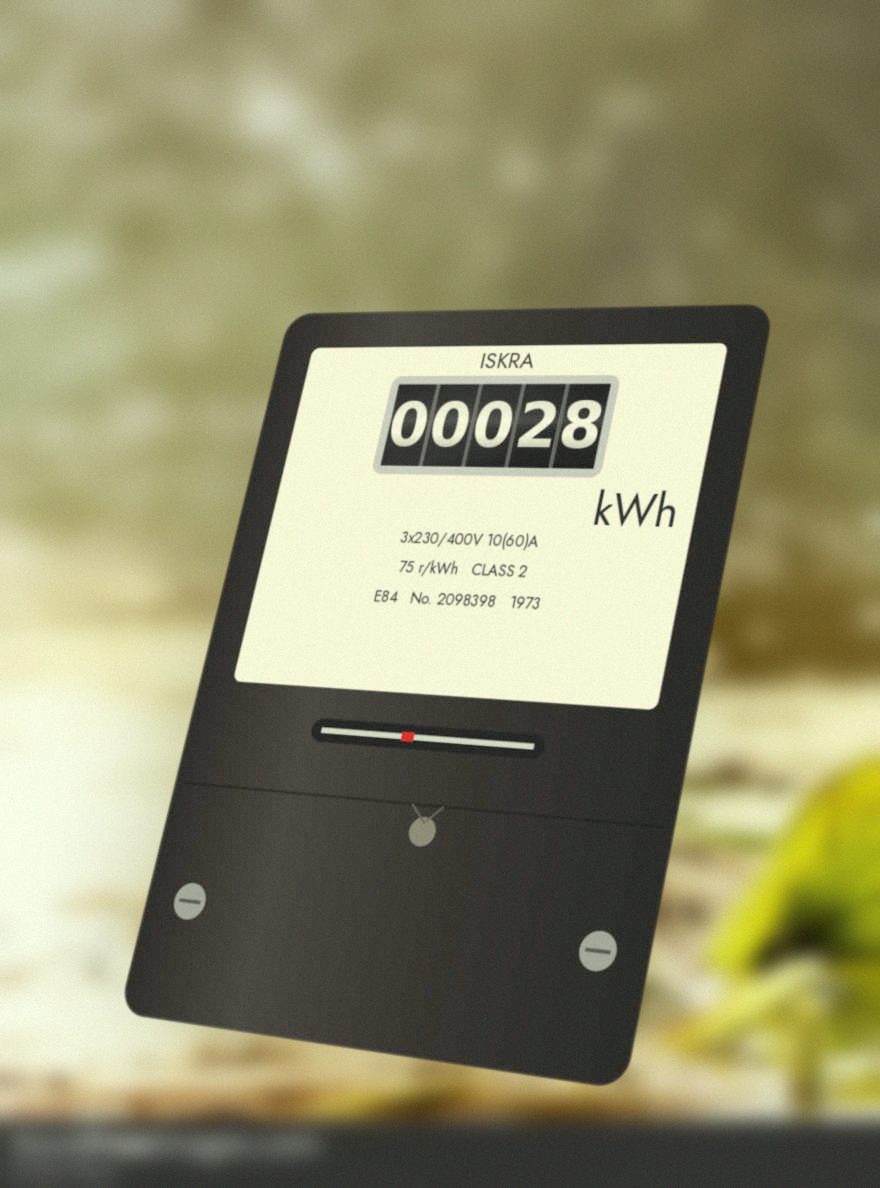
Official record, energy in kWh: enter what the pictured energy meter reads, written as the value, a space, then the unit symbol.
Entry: 28 kWh
